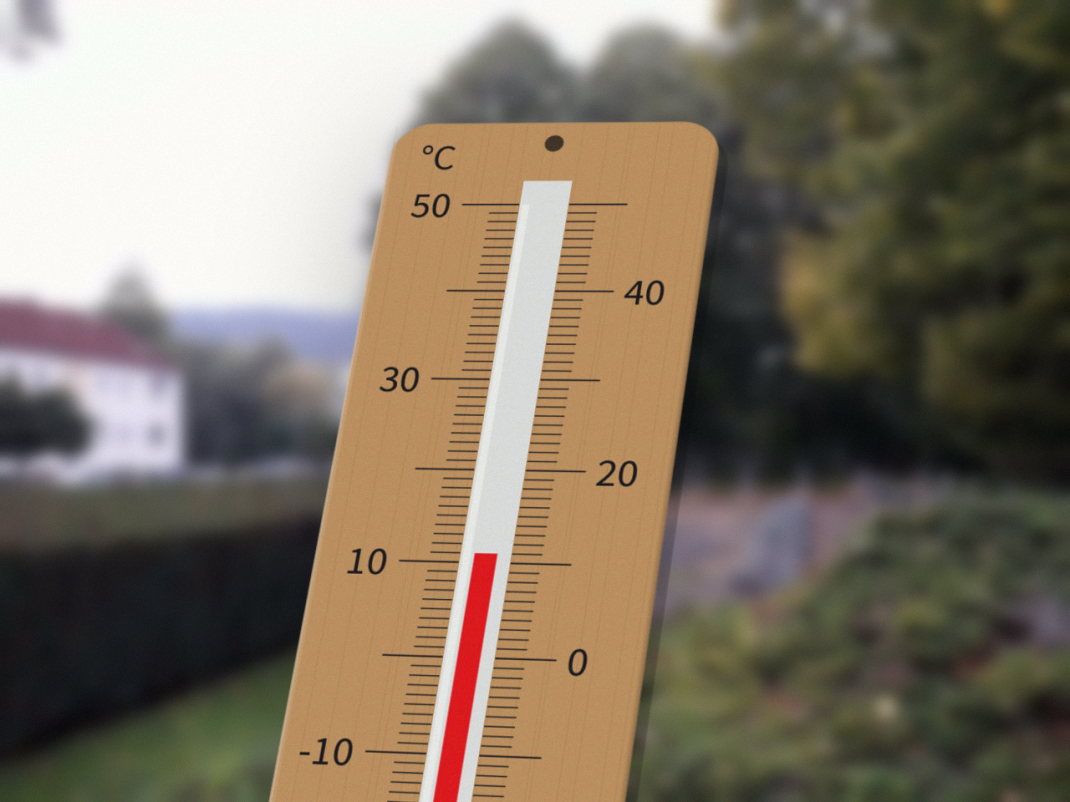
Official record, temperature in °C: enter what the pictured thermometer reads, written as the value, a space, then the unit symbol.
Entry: 11 °C
